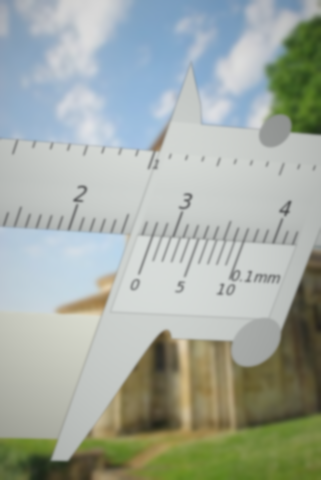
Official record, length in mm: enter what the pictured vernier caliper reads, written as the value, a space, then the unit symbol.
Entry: 28.0 mm
